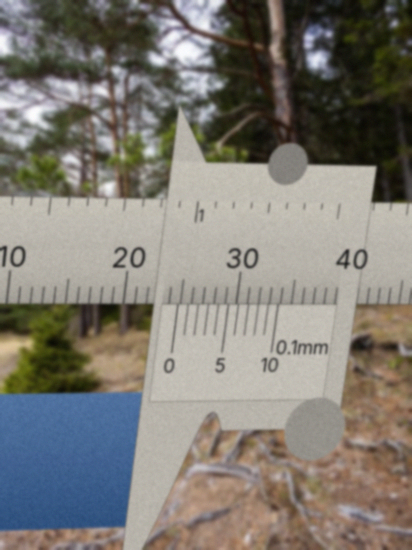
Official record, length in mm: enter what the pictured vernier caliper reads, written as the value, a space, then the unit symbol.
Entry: 24.8 mm
